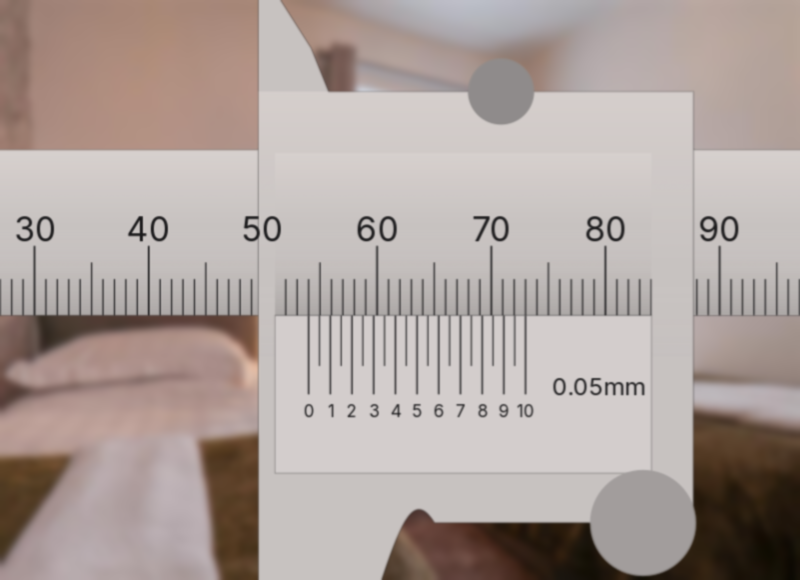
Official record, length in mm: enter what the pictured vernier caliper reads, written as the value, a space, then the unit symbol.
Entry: 54.0 mm
